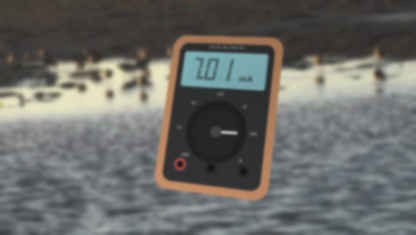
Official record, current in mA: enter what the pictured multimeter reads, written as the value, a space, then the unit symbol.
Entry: 7.01 mA
